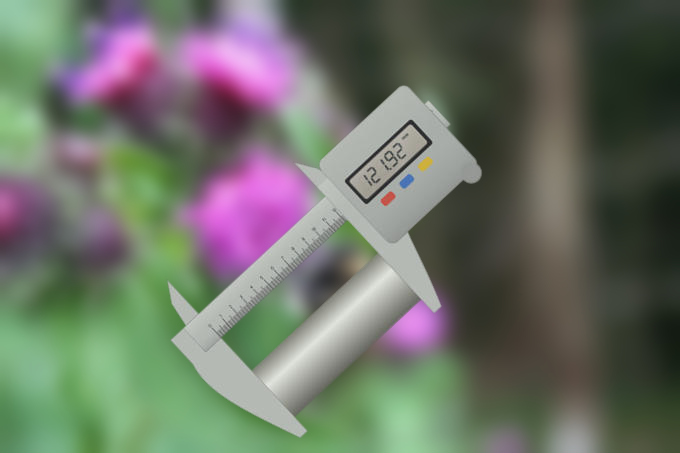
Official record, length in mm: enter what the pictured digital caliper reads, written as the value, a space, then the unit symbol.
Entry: 121.92 mm
